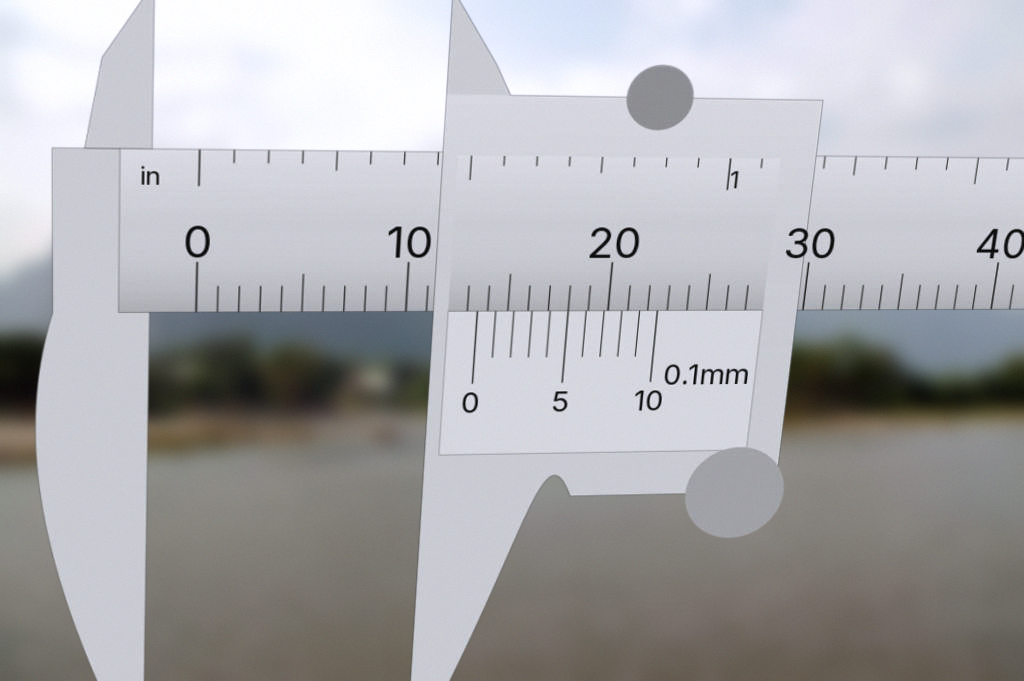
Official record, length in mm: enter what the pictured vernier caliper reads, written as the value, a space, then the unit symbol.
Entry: 13.5 mm
